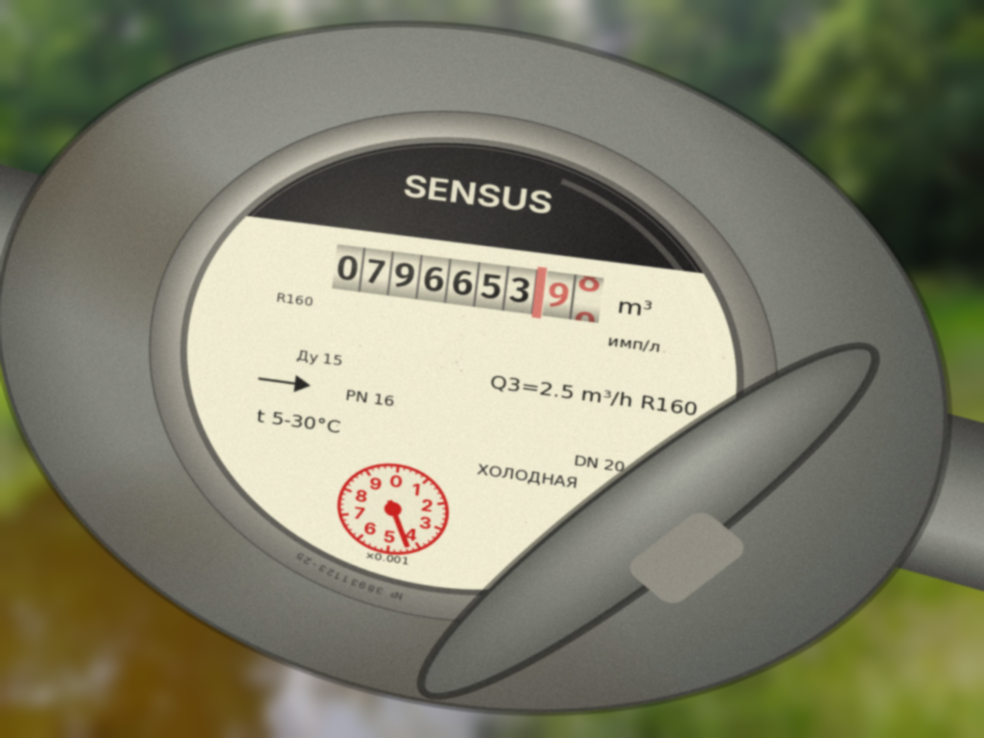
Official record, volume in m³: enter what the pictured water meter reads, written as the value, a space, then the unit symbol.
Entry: 796653.984 m³
